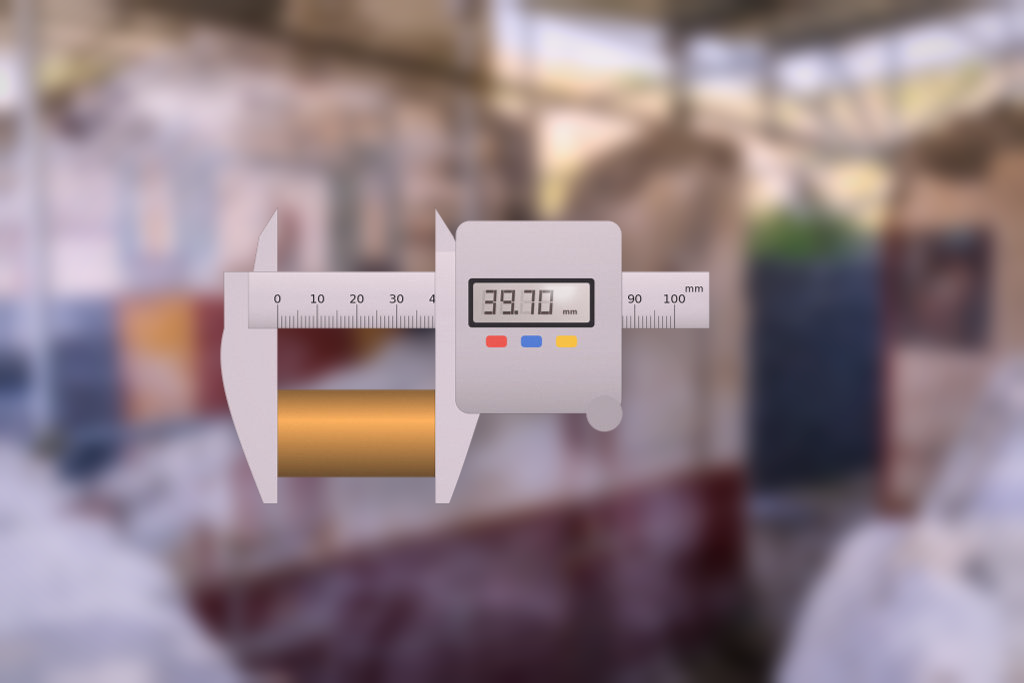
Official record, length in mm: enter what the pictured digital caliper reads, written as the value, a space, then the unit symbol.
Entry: 39.70 mm
